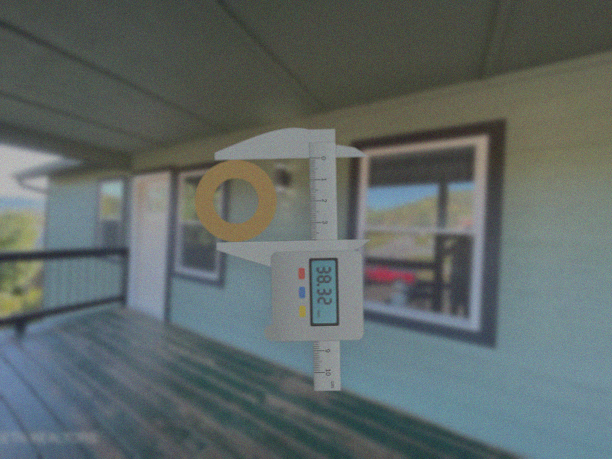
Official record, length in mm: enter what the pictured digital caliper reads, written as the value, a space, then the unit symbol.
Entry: 38.32 mm
